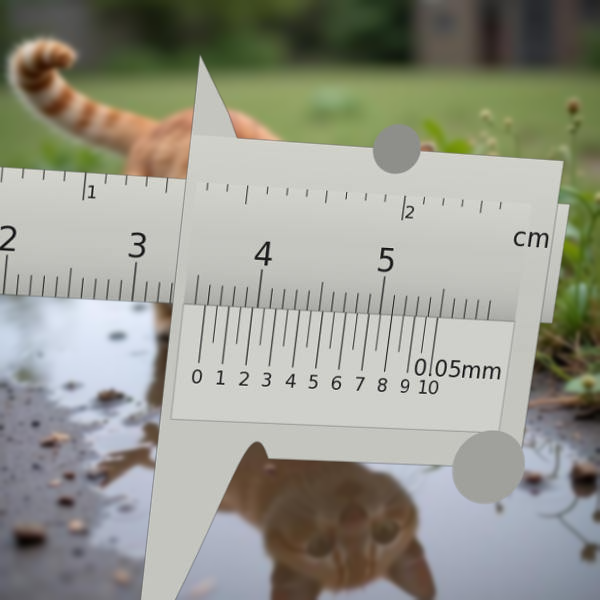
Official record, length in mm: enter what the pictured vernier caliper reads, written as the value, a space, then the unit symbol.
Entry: 35.8 mm
